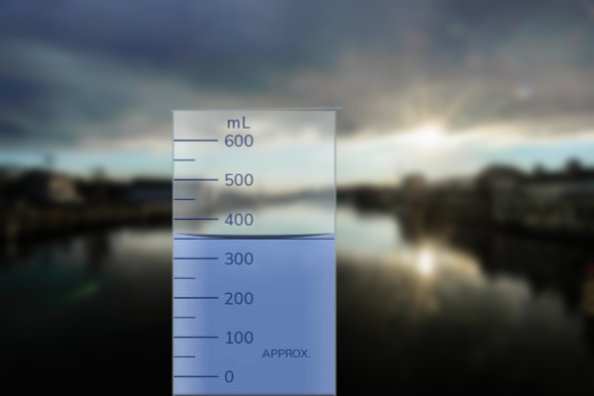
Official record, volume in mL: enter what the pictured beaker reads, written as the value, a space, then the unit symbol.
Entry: 350 mL
